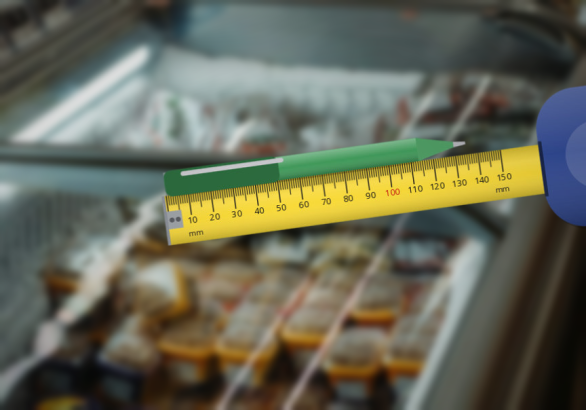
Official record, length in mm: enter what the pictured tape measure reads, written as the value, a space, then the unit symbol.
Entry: 135 mm
